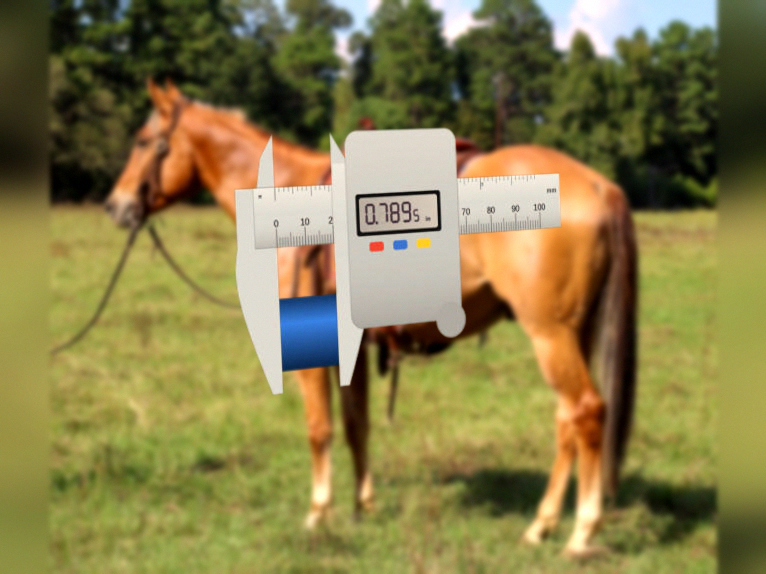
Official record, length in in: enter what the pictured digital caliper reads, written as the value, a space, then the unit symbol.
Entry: 0.7895 in
